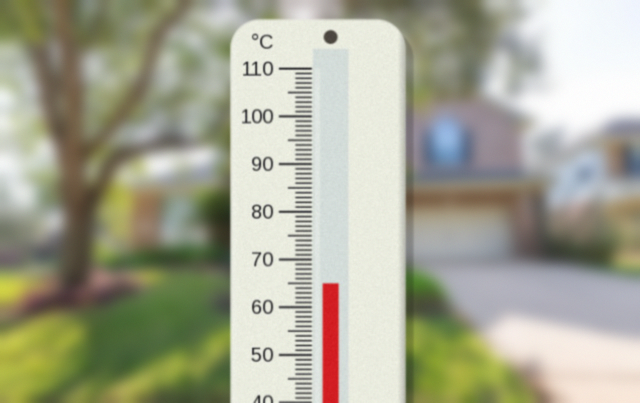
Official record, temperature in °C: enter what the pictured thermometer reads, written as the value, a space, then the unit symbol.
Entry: 65 °C
